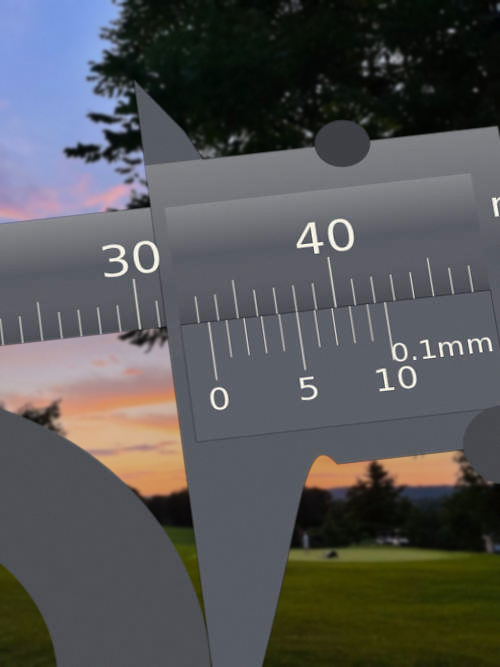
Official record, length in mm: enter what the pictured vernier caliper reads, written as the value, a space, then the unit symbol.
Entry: 33.5 mm
